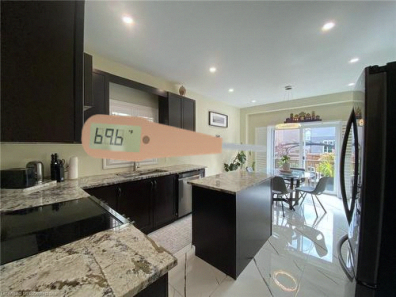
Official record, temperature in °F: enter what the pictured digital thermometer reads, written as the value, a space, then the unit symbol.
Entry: 69.6 °F
